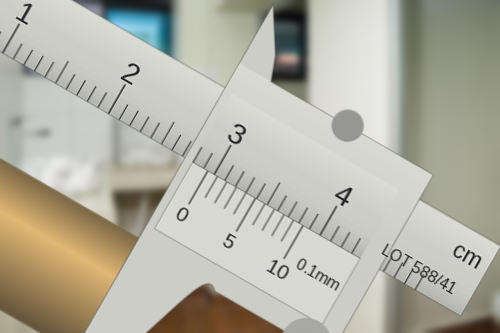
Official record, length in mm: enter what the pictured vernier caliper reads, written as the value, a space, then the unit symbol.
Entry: 29.4 mm
